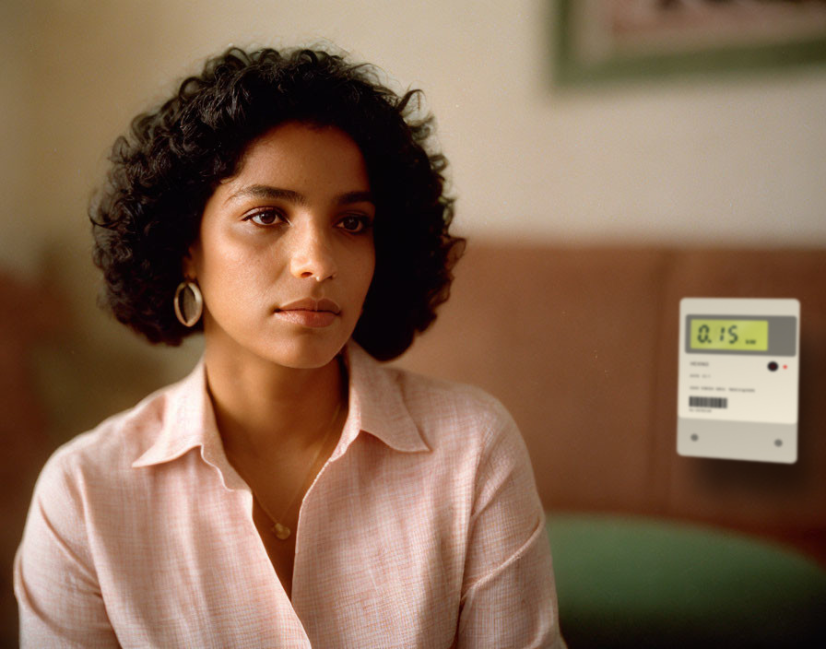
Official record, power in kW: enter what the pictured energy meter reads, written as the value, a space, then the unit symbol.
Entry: 0.15 kW
